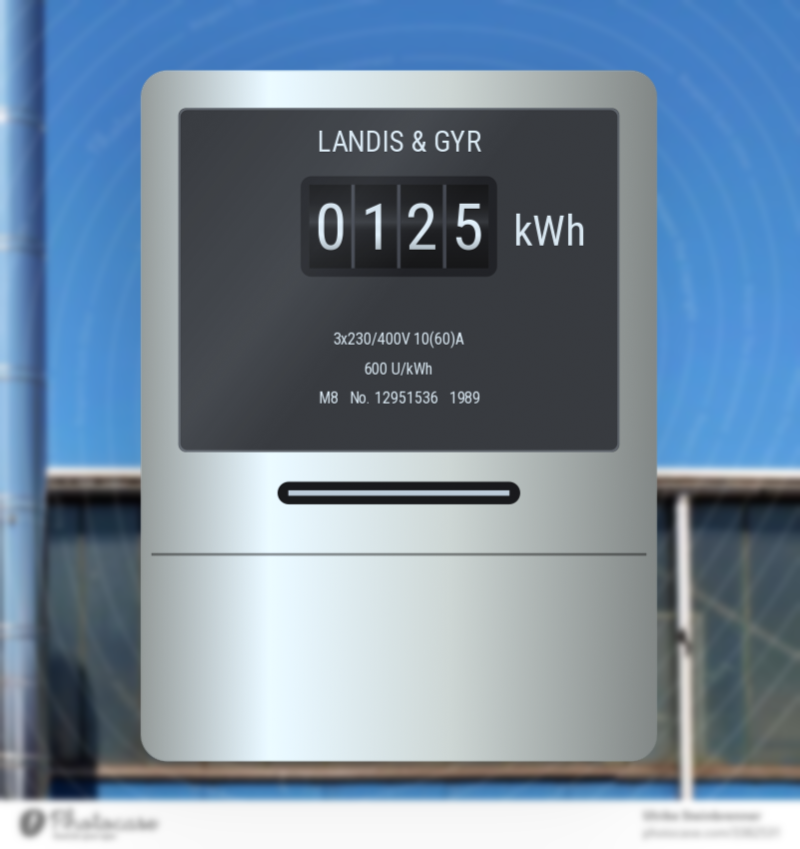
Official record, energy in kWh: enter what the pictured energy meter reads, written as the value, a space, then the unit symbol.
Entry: 125 kWh
